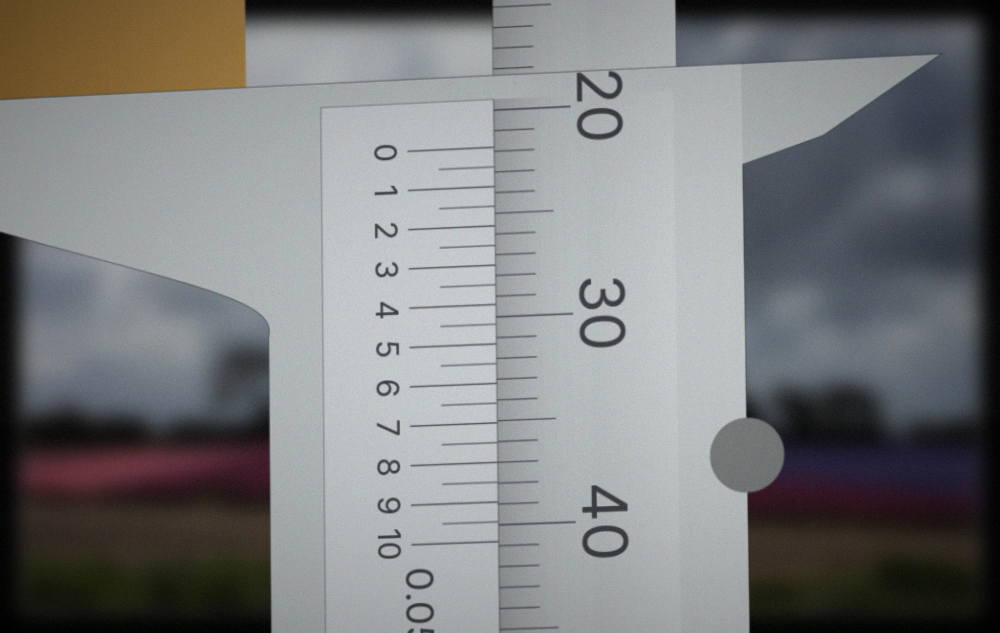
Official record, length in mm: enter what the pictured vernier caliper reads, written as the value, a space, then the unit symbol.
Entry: 21.8 mm
